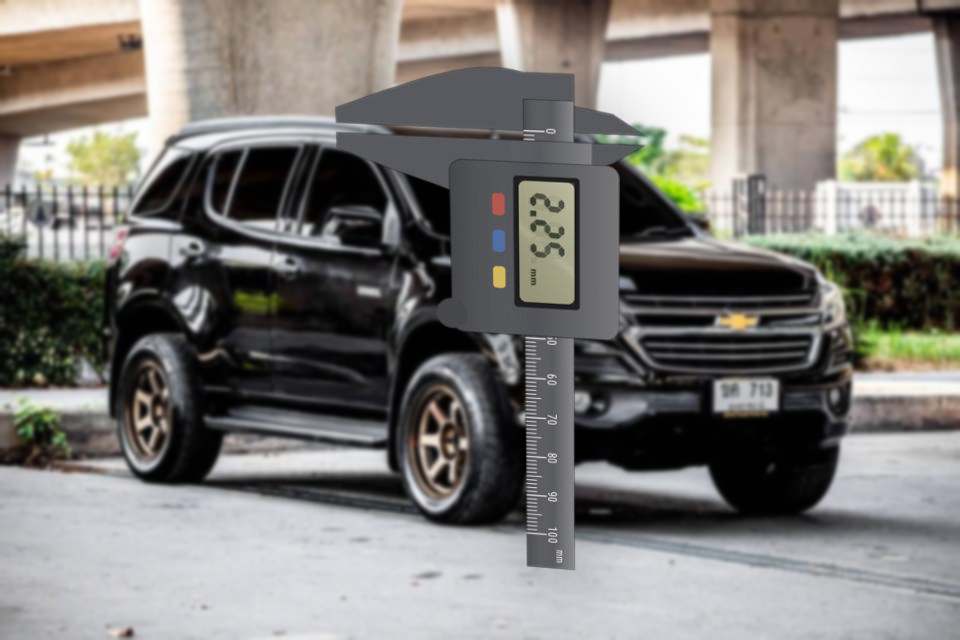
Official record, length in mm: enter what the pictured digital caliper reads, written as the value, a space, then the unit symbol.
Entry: 2.25 mm
